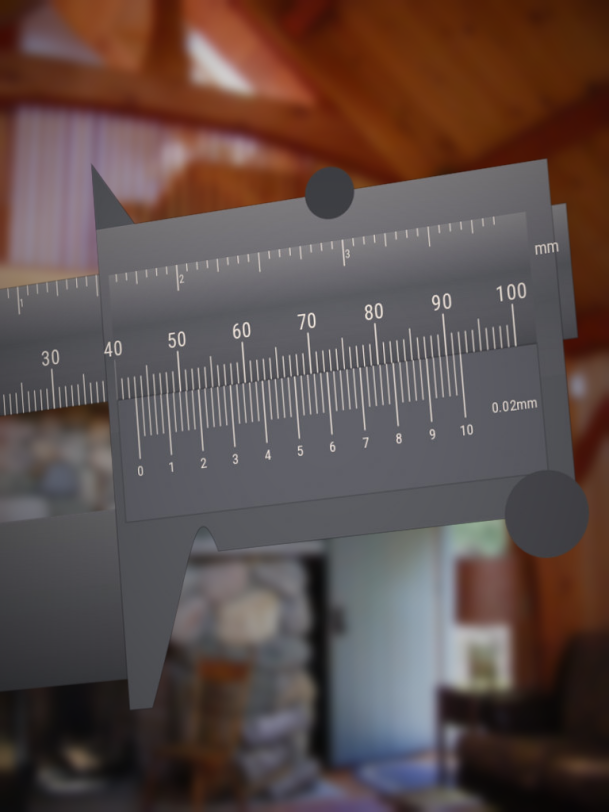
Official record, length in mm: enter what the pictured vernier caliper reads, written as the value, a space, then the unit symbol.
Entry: 43.0 mm
